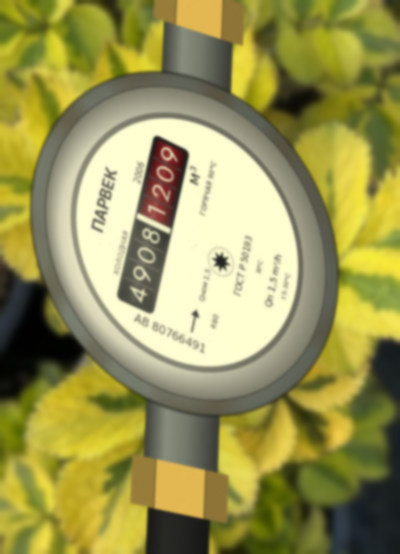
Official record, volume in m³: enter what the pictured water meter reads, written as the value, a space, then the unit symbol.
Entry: 4908.1209 m³
